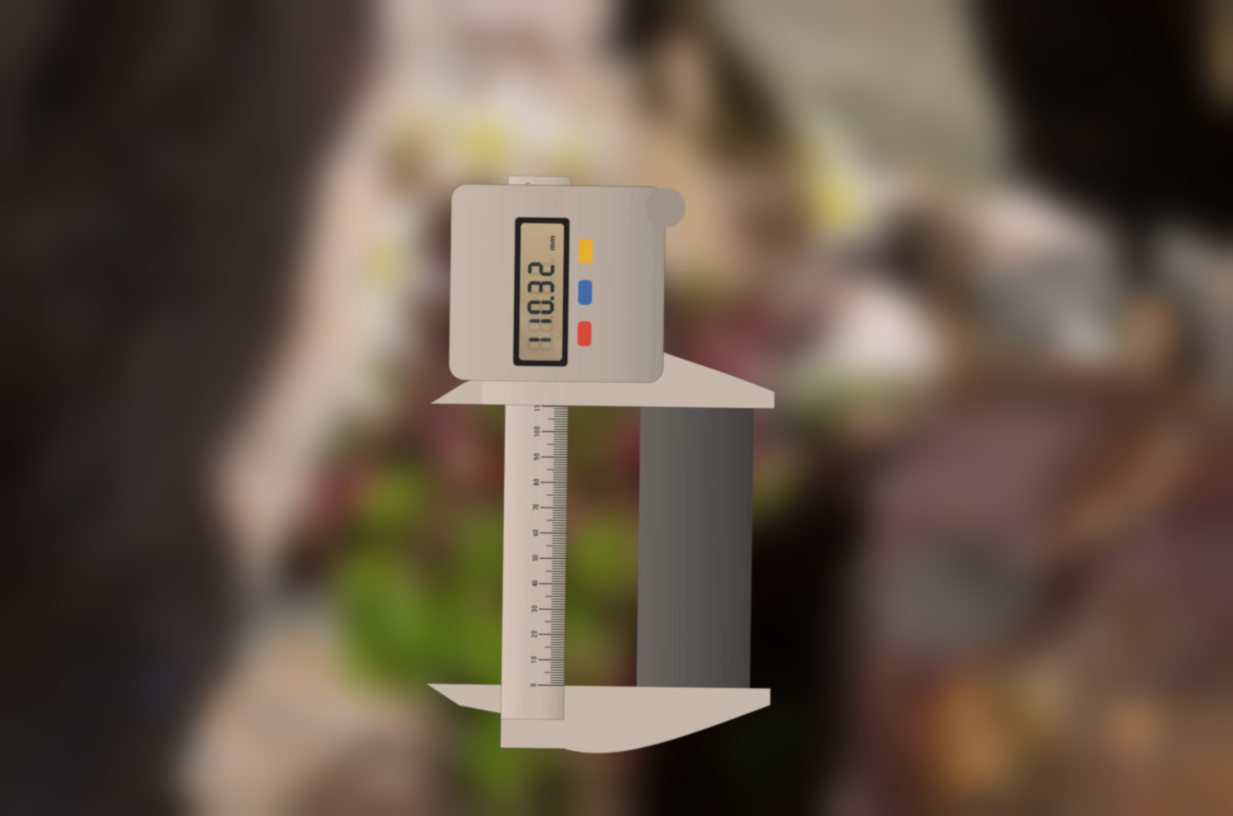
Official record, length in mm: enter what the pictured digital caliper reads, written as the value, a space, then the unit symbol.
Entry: 110.32 mm
